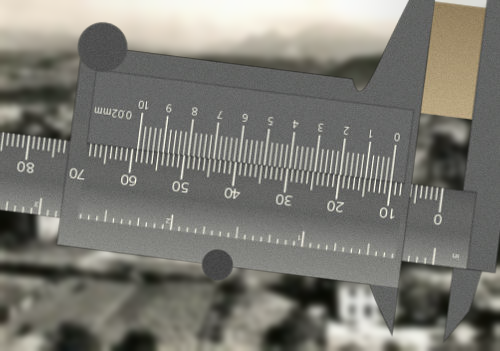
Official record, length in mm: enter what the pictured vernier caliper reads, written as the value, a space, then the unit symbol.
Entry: 10.0 mm
